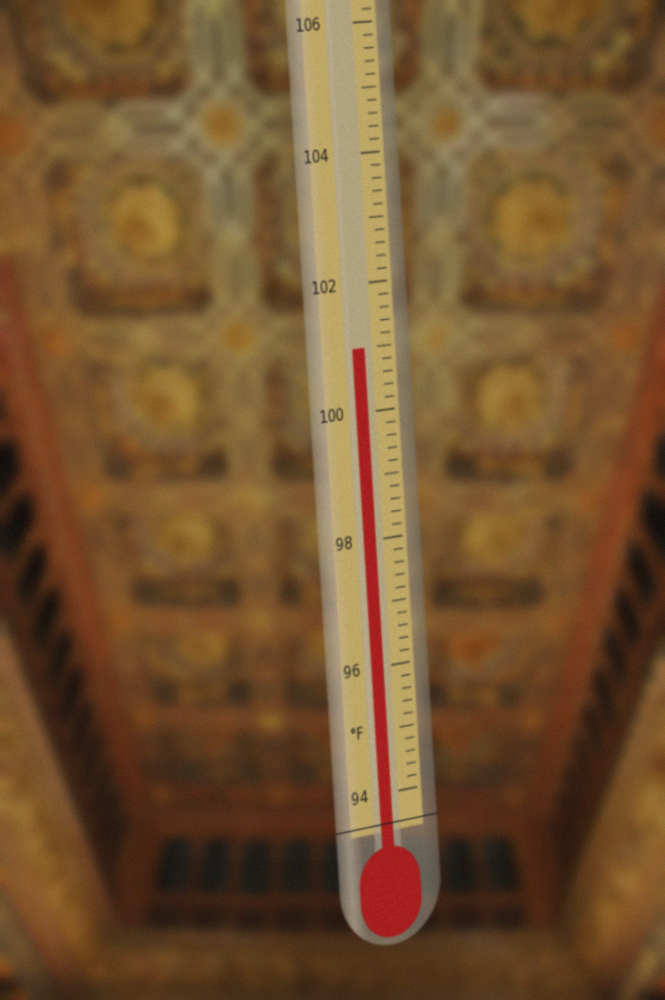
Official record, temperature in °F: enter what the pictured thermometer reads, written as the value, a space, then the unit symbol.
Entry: 101 °F
